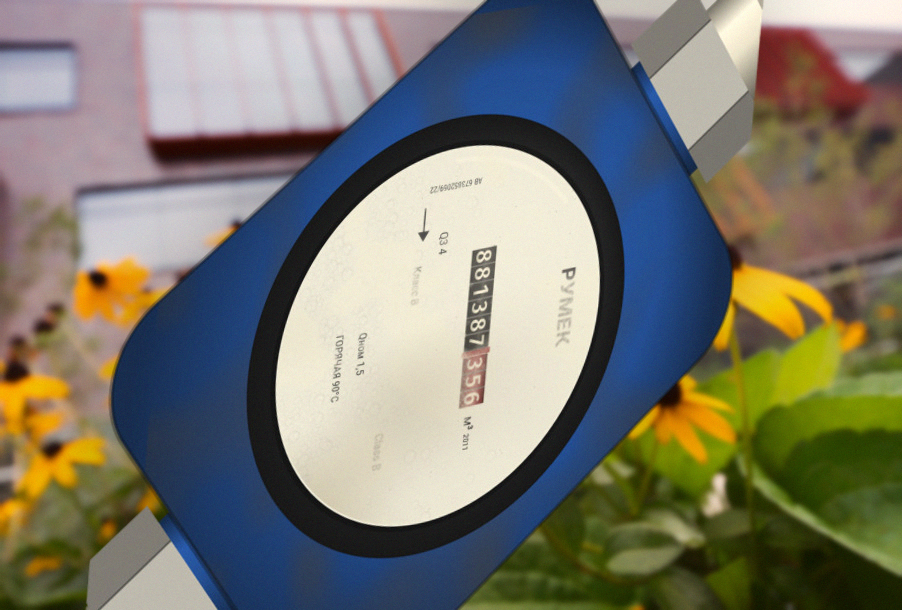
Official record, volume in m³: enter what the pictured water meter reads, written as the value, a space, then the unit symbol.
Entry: 881387.356 m³
